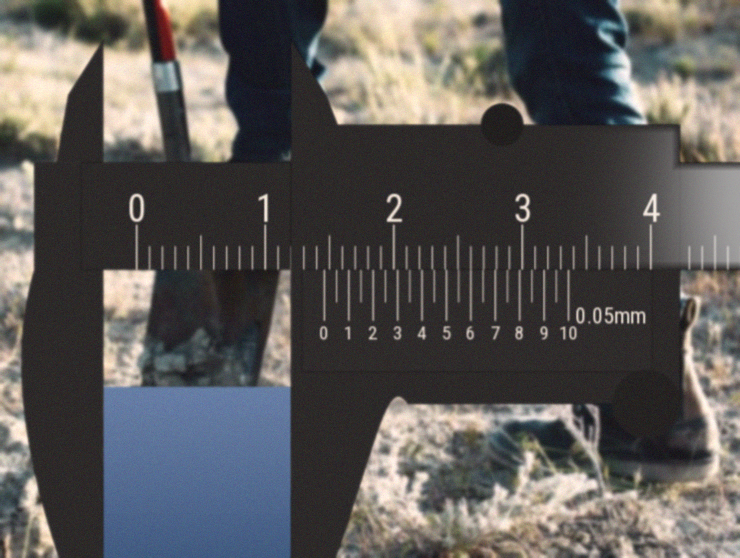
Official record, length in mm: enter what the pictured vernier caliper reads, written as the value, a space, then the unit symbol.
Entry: 14.6 mm
